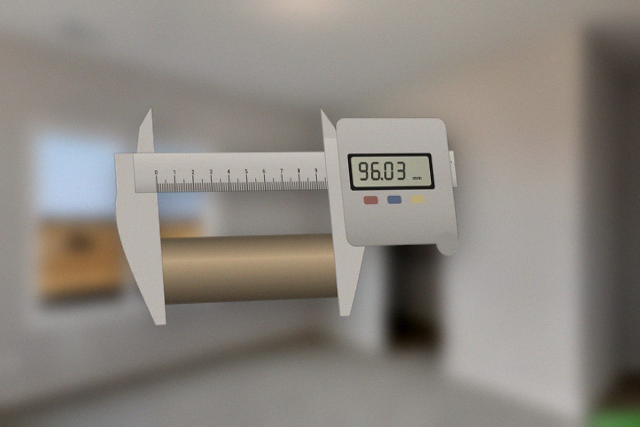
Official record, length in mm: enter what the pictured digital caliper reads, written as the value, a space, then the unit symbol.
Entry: 96.03 mm
